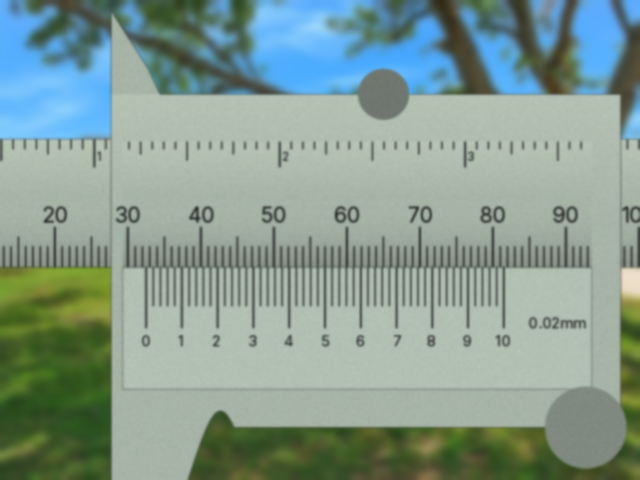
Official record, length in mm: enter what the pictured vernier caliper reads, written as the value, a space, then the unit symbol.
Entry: 32.5 mm
